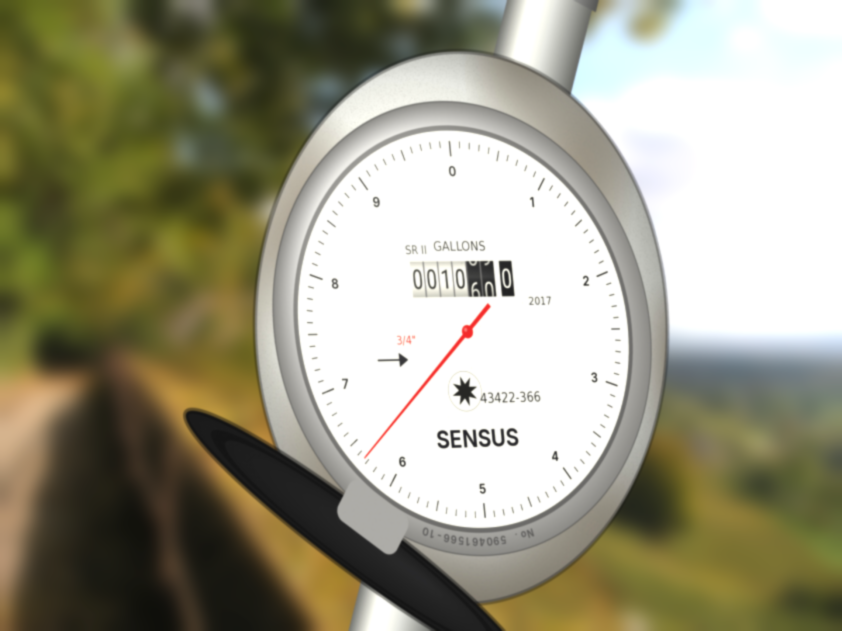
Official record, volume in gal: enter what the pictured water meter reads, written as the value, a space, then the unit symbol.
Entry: 10596.3 gal
